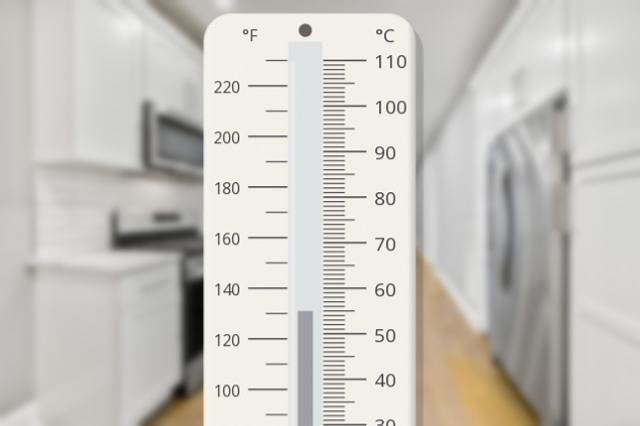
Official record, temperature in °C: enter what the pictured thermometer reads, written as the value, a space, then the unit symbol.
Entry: 55 °C
